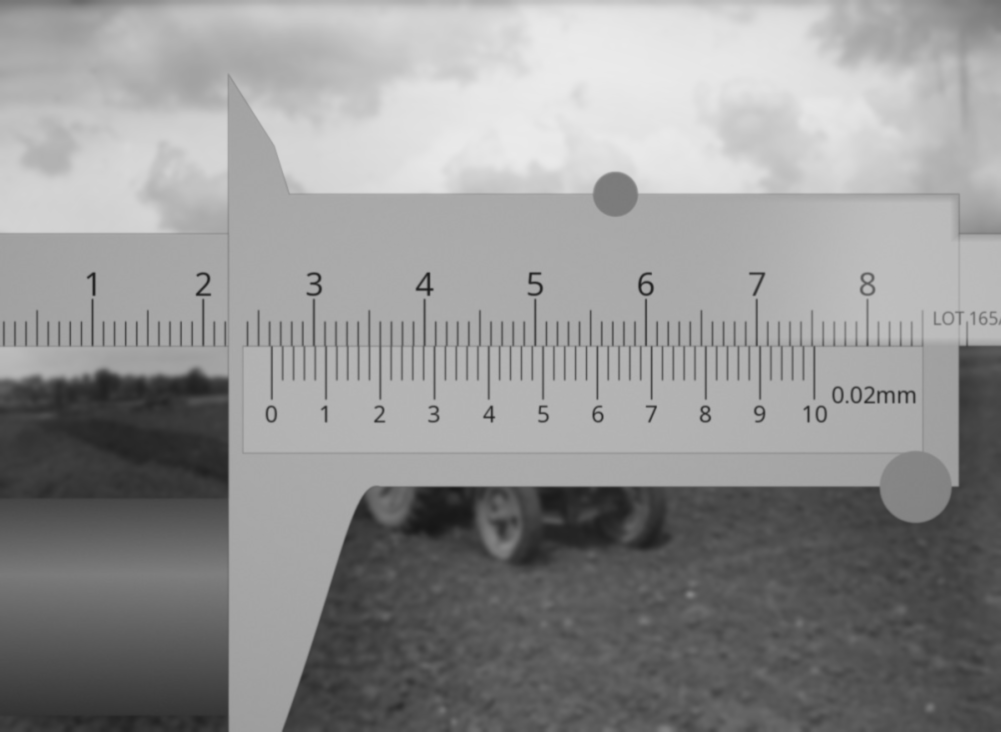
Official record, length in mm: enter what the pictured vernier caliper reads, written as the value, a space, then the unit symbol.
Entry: 26.2 mm
